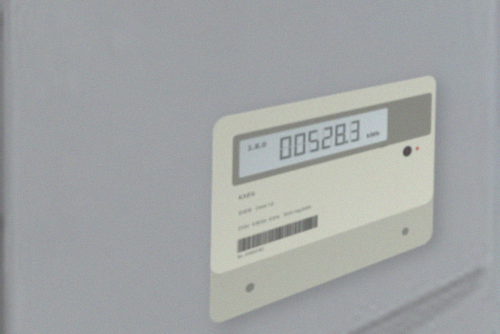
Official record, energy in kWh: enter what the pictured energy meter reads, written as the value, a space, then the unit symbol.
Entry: 528.3 kWh
